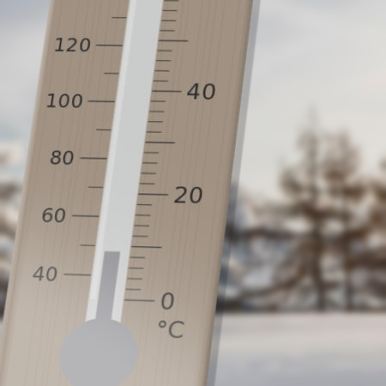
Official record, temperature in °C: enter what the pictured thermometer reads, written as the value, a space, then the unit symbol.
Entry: 9 °C
